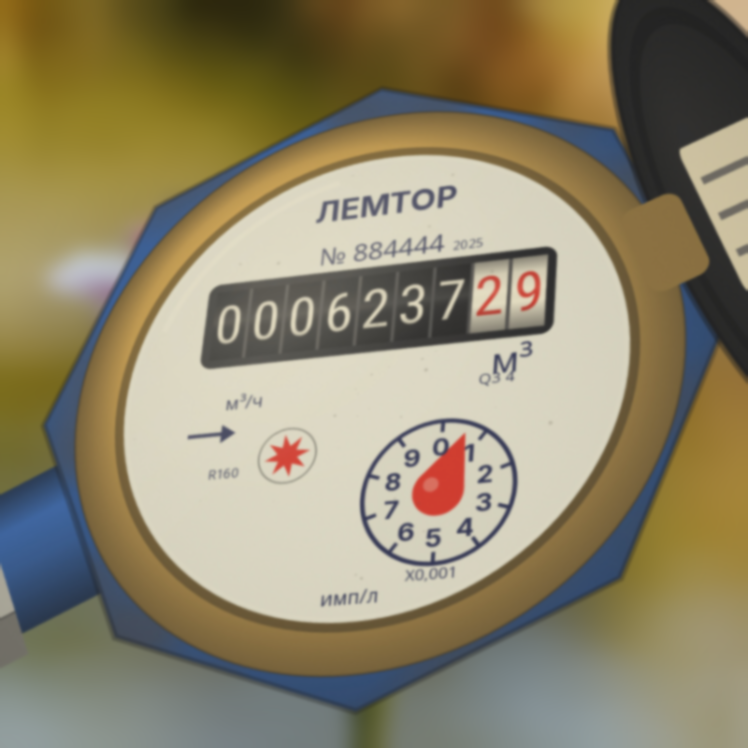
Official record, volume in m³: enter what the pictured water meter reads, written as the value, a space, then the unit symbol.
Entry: 6237.290 m³
